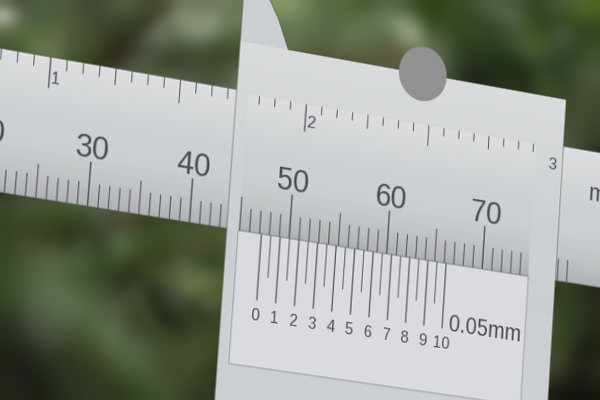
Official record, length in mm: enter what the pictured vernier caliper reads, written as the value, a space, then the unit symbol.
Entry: 47.2 mm
